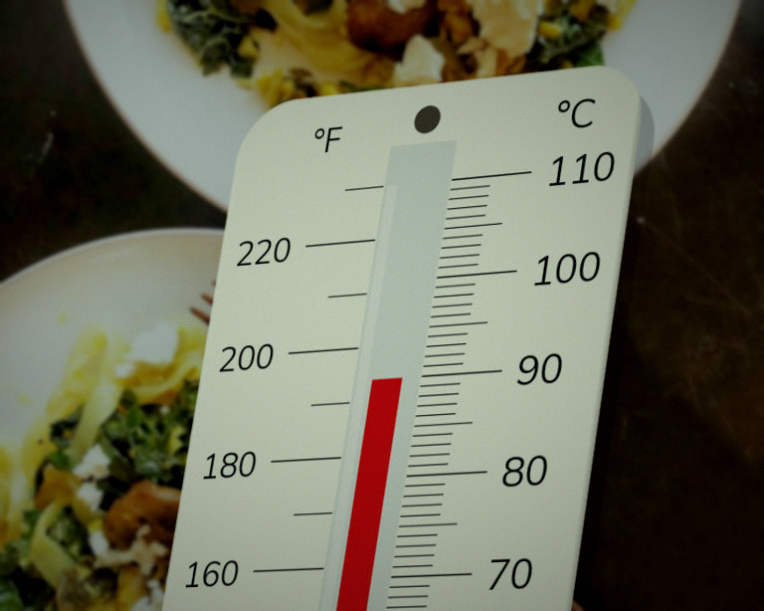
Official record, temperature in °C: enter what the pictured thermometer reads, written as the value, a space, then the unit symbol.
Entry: 90 °C
